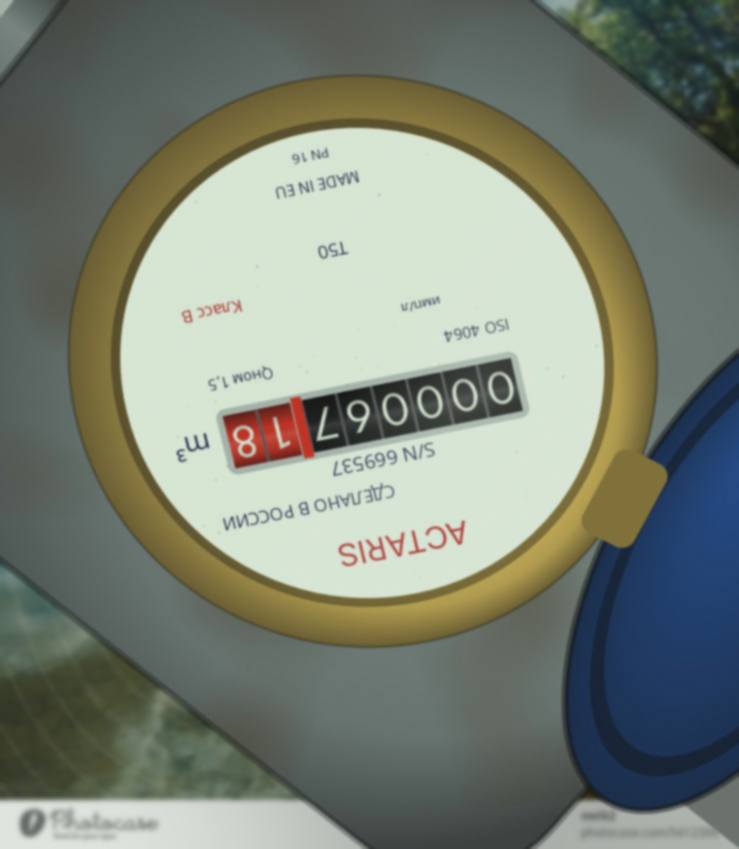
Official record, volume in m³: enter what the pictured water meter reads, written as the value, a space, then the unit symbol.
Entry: 67.18 m³
